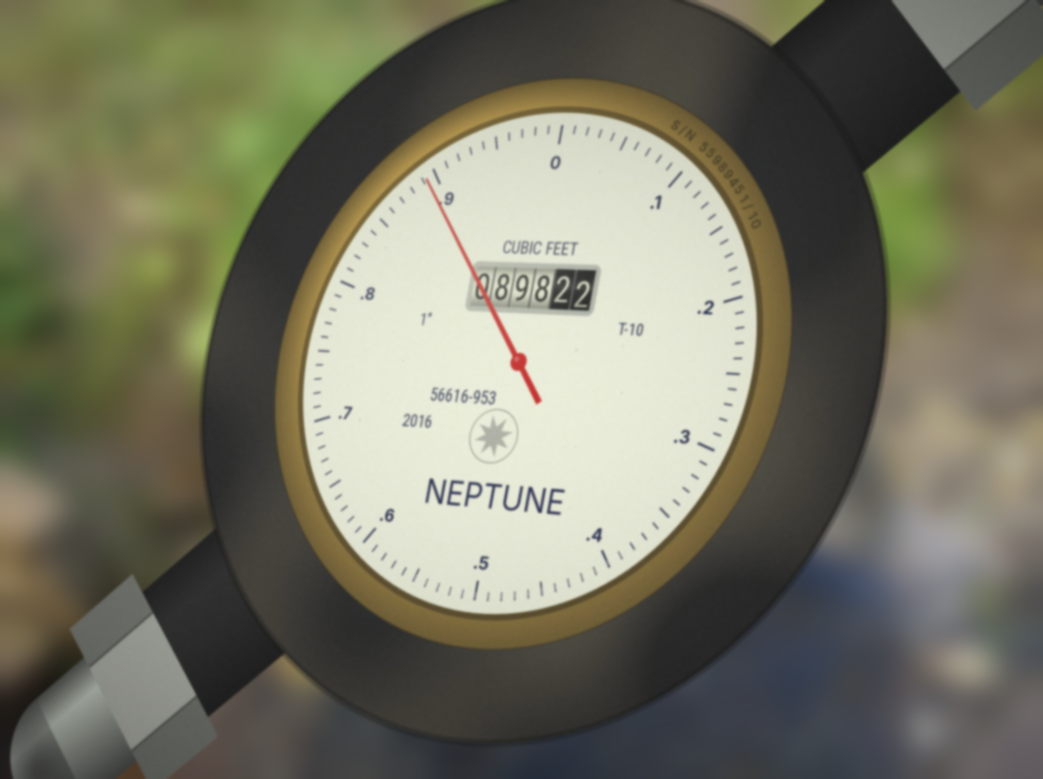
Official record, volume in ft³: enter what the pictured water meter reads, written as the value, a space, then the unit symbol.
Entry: 89821.89 ft³
